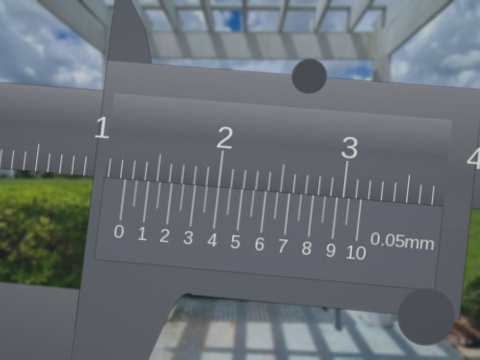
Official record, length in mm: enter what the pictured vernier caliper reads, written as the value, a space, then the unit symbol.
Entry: 12.4 mm
